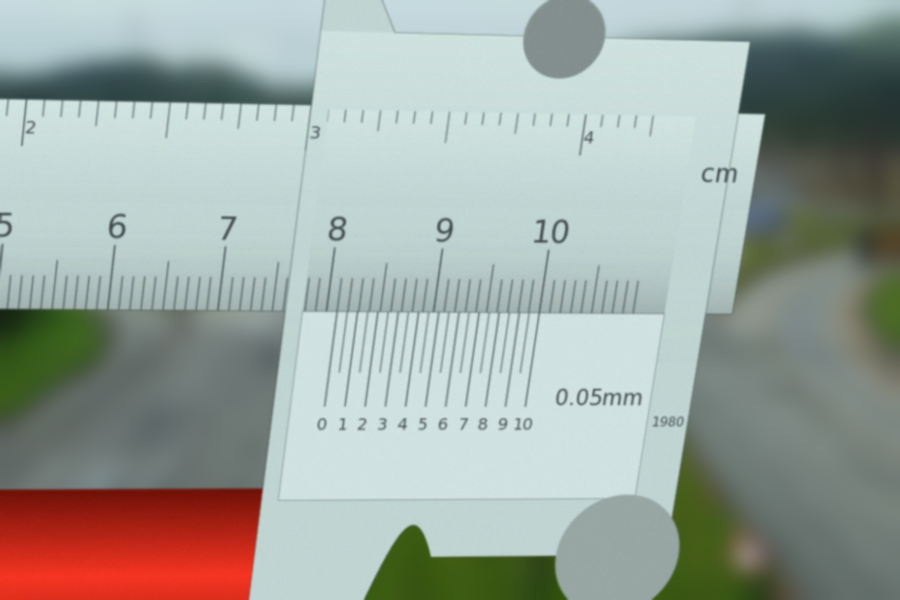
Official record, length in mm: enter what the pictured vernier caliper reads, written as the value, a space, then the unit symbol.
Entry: 81.0 mm
